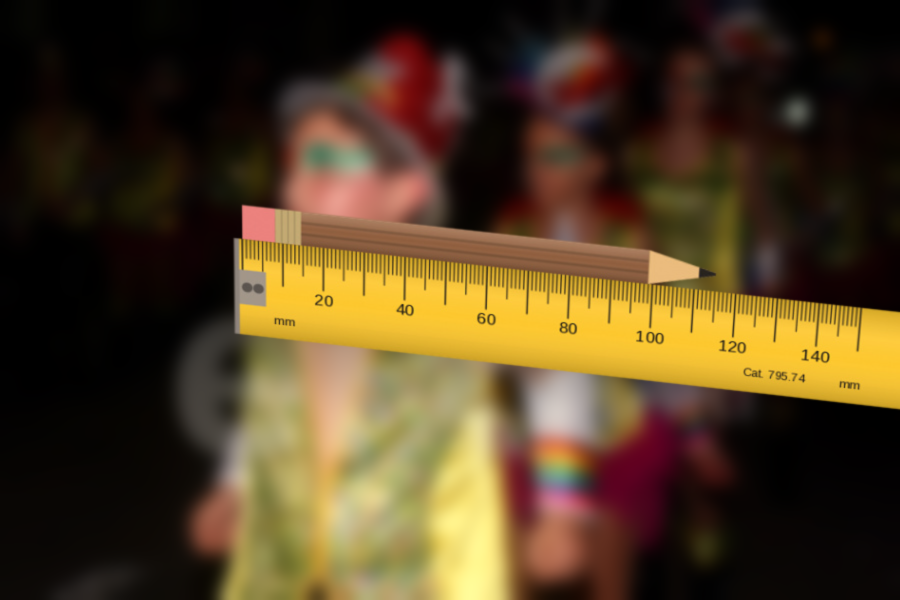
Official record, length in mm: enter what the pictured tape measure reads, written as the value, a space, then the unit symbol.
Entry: 115 mm
